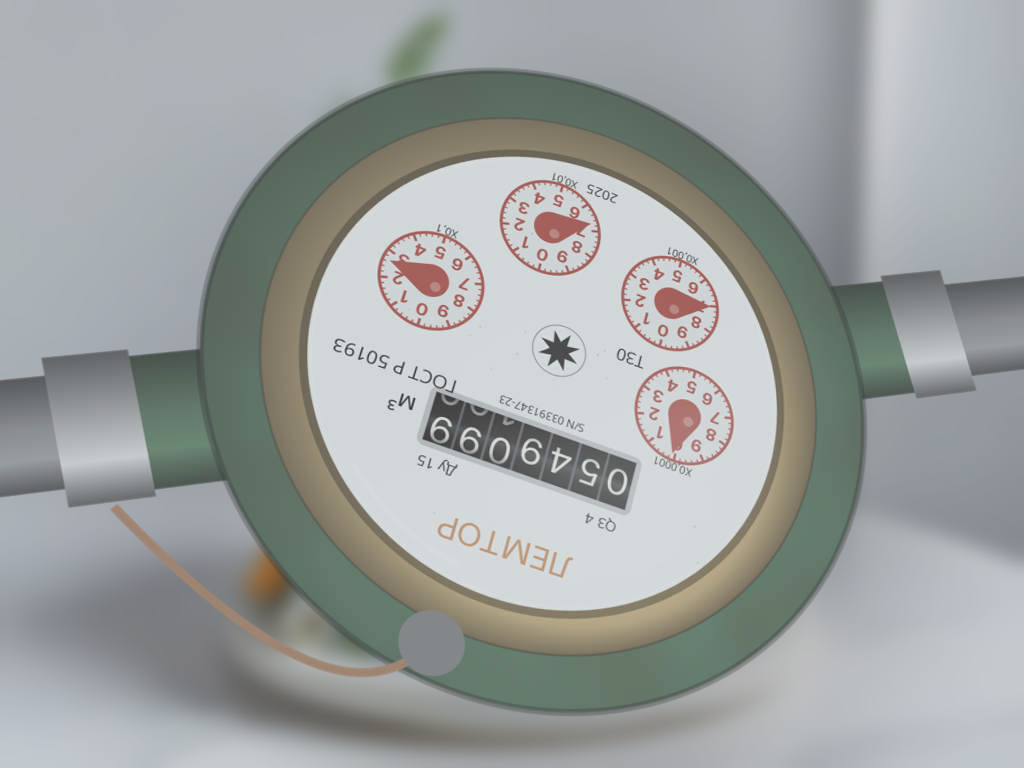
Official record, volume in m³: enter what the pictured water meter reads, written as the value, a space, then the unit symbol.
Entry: 549099.2670 m³
